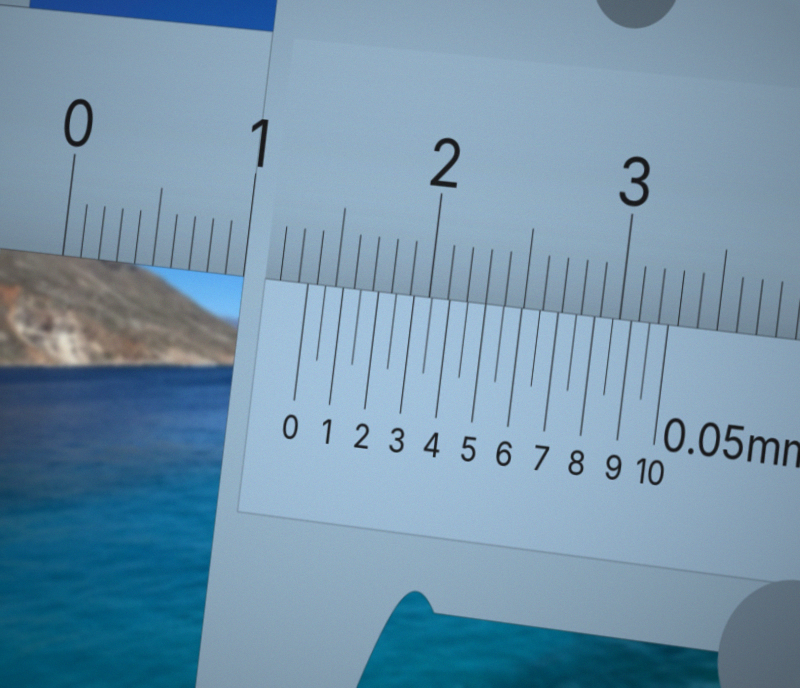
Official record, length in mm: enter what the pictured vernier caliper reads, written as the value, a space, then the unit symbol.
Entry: 13.5 mm
